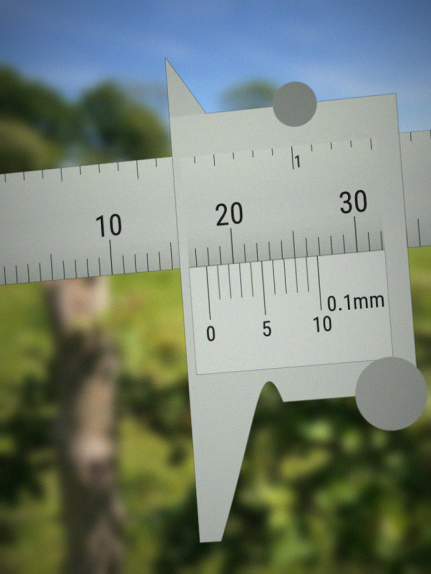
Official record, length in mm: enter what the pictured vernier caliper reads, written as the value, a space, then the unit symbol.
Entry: 17.8 mm
